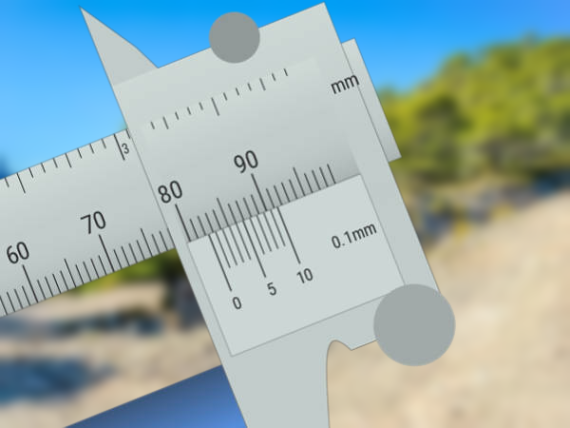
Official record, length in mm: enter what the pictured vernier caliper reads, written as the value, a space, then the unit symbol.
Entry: 82.4 mm
